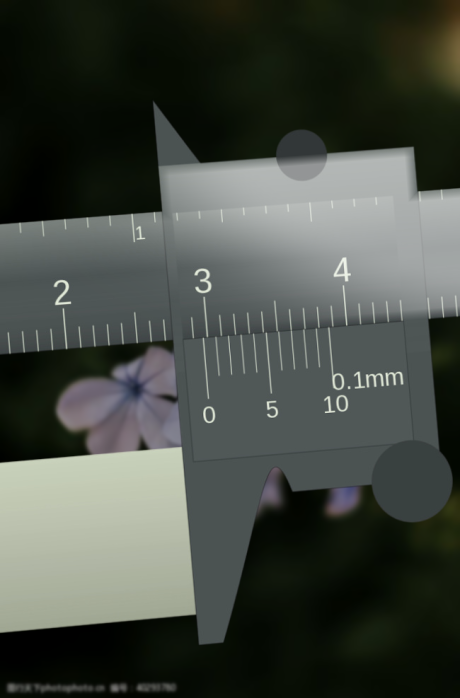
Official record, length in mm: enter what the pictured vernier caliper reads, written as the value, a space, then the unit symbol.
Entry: 29.7 mm
